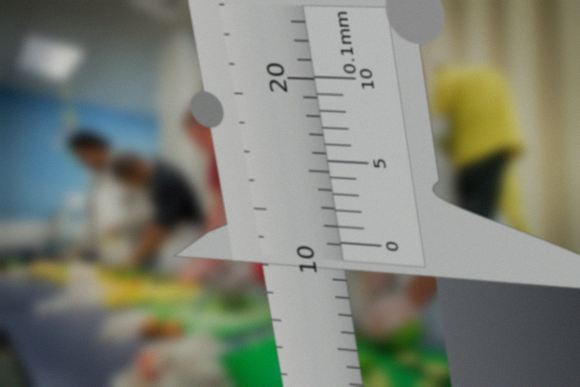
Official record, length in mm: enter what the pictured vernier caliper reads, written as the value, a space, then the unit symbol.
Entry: 11.1 mm
